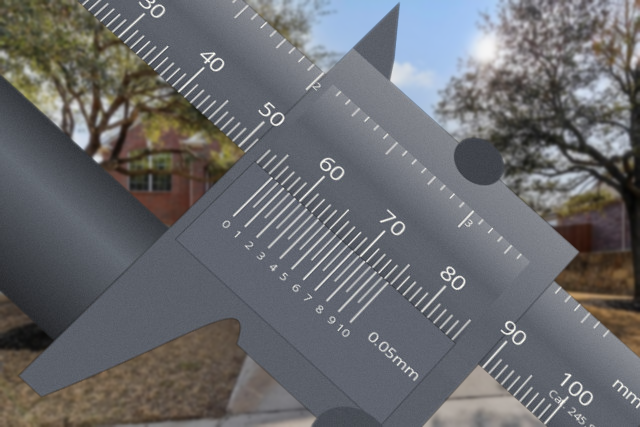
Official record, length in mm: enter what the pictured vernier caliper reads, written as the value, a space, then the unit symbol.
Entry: 55.6 mm
